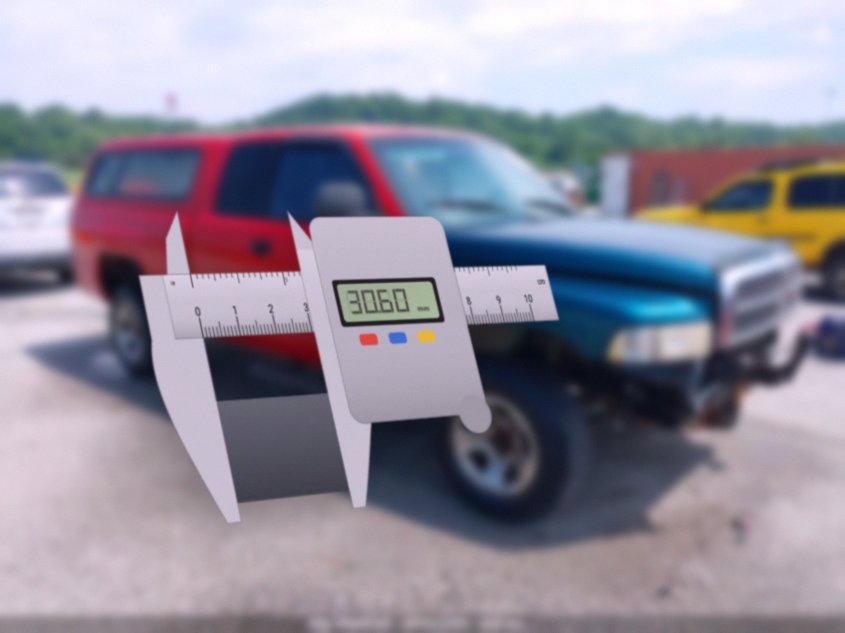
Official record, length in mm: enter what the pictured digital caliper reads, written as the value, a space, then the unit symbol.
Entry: 30.60 mm
